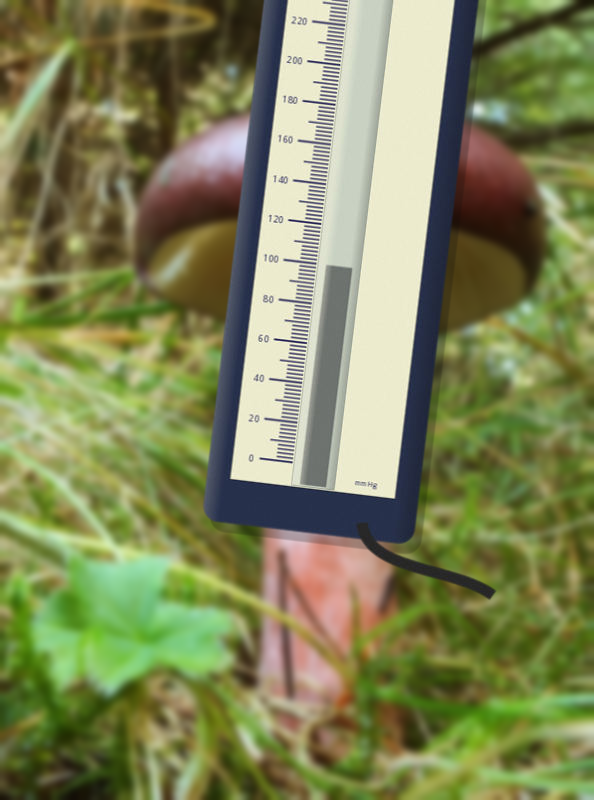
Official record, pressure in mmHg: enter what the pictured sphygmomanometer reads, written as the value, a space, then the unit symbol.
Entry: 100 mmHg
